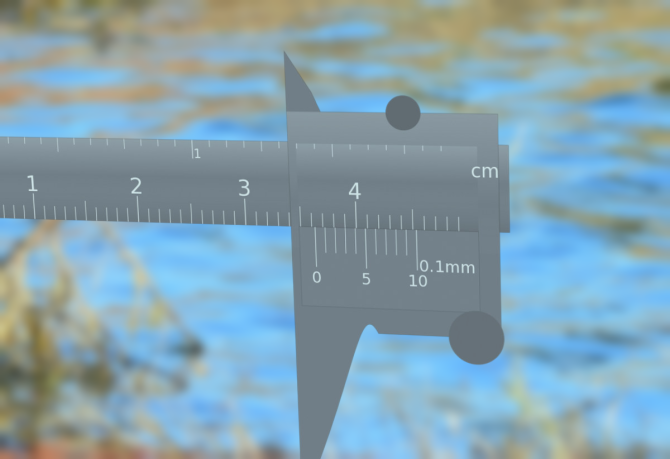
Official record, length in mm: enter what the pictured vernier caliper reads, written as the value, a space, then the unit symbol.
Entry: 36.3 mm
